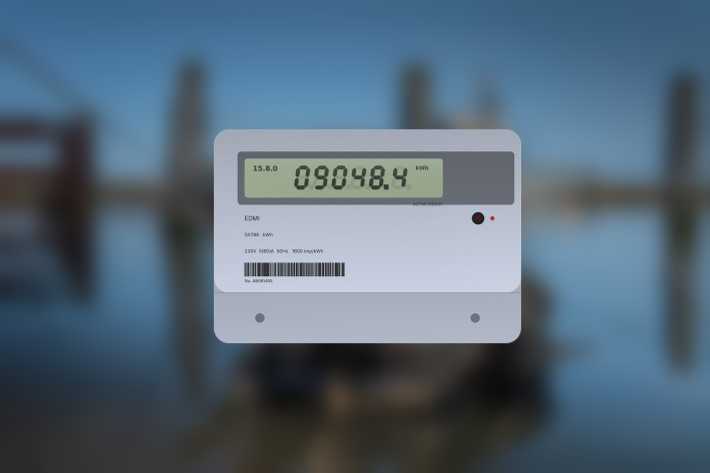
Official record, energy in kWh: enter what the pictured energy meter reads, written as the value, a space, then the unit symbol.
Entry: 9048.4 kWh
